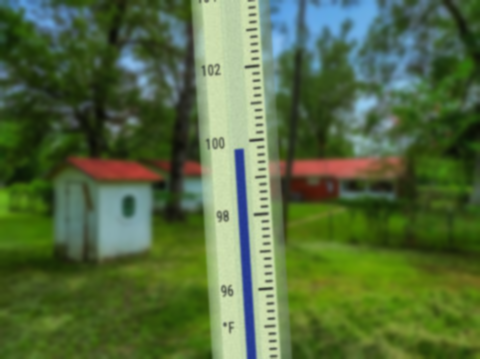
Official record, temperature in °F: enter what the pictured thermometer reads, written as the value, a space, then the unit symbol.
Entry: 99.8 °F
